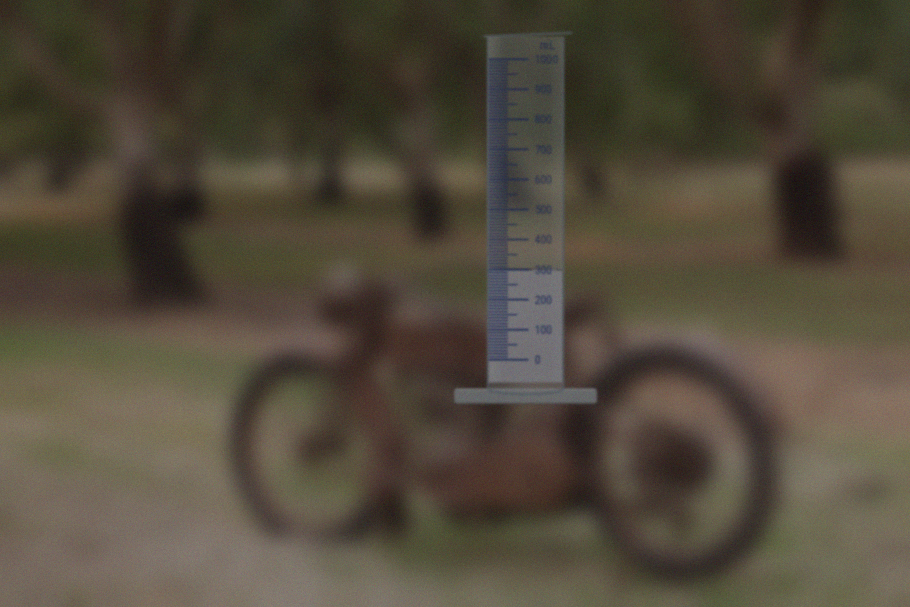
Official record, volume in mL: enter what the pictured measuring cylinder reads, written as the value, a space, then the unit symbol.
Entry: 300 mL
